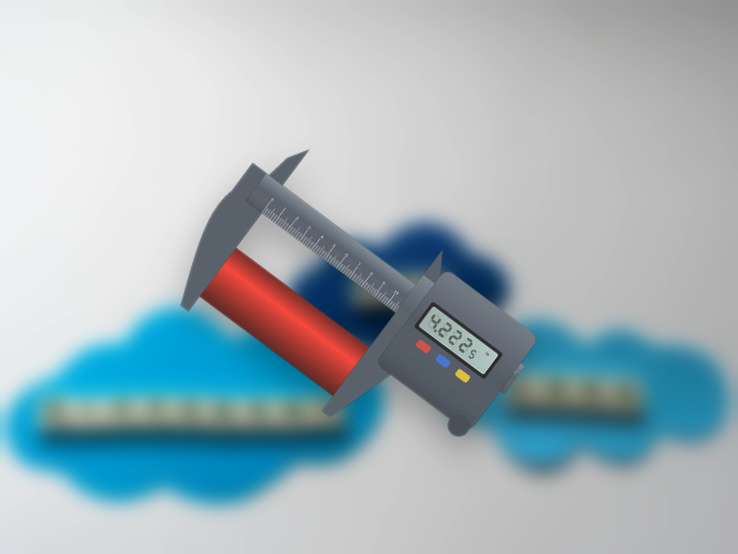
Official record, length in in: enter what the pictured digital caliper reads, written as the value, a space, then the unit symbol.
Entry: 4.2225 in
